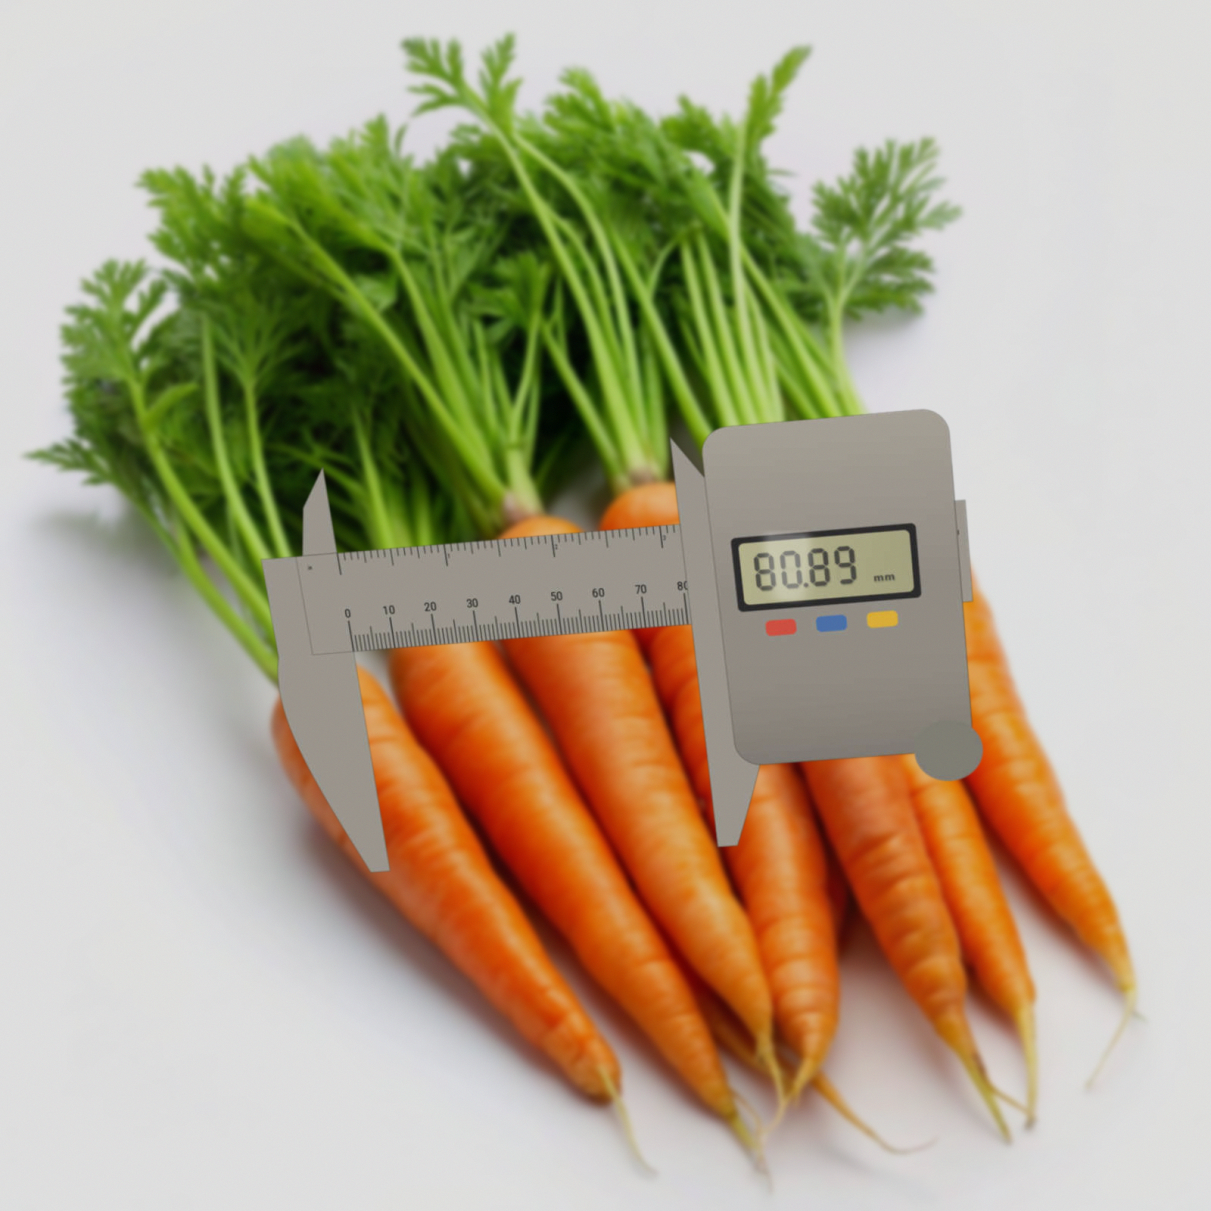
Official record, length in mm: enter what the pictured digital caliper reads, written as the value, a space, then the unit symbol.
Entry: 80.89 mm
